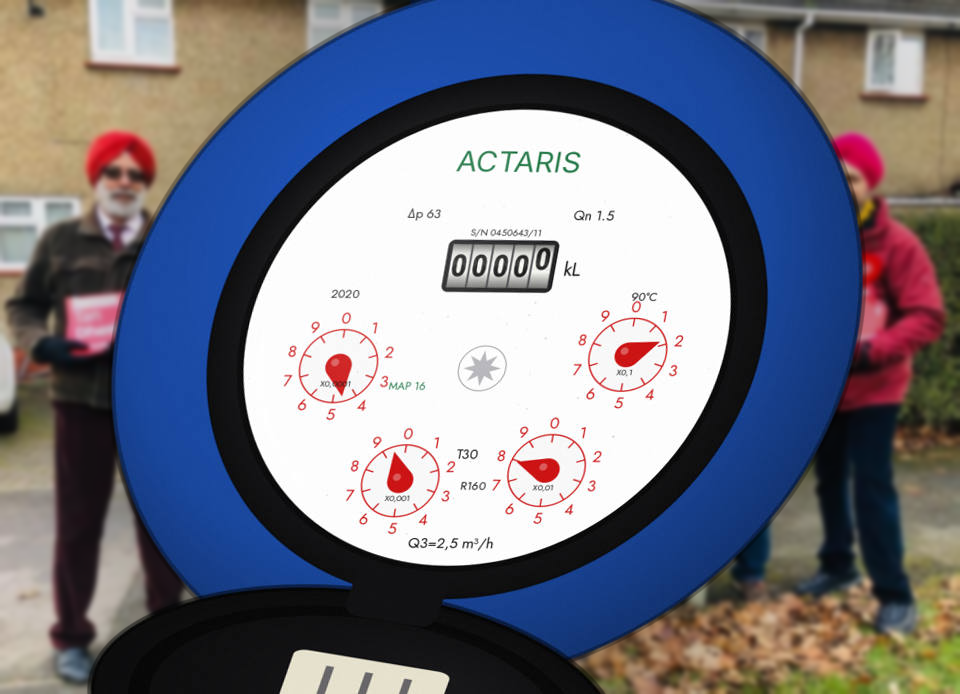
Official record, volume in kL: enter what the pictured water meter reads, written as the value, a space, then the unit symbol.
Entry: 0.1794 kL
